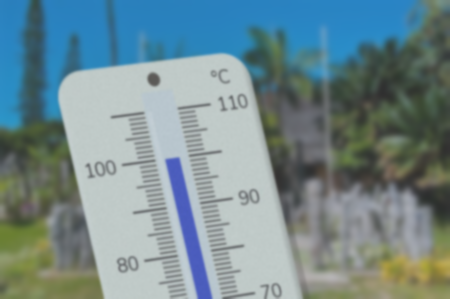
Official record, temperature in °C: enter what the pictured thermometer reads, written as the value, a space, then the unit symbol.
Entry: 100 °C
